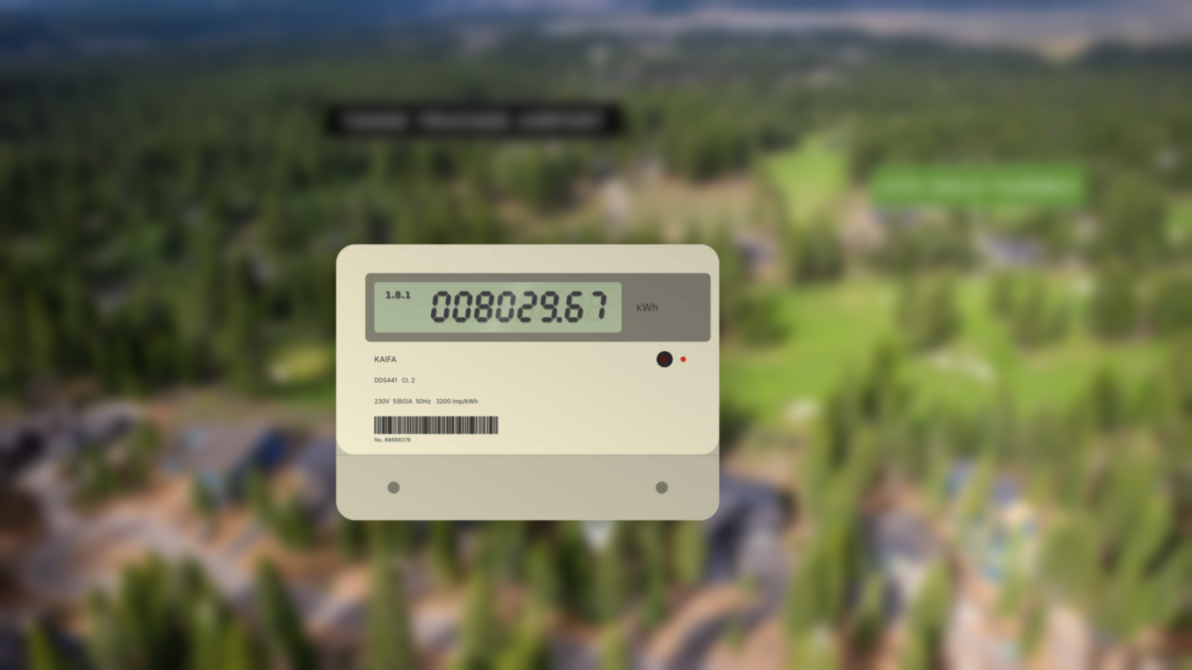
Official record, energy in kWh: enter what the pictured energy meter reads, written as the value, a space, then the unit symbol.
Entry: 8029.67 kWh
